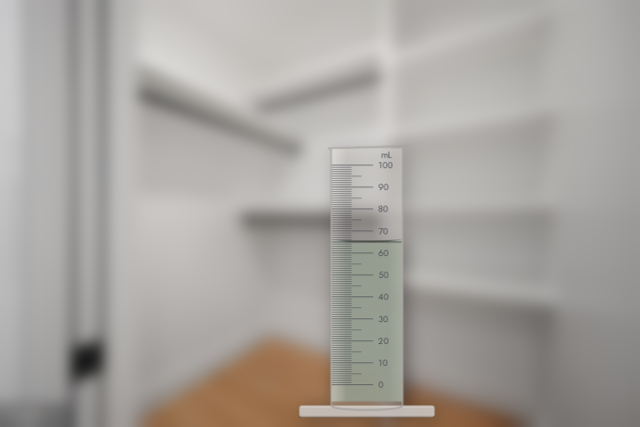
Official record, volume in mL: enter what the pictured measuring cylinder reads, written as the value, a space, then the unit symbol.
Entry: 65 mL
